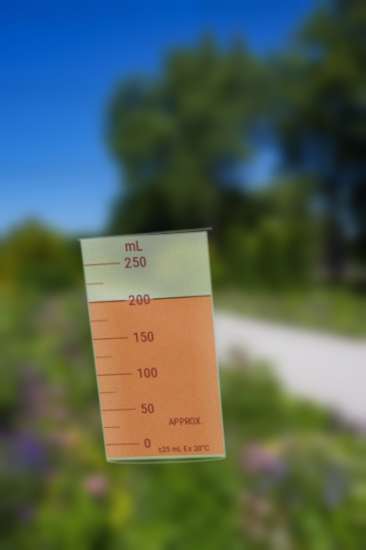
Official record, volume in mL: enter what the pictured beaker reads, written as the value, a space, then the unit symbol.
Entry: 200 mL
